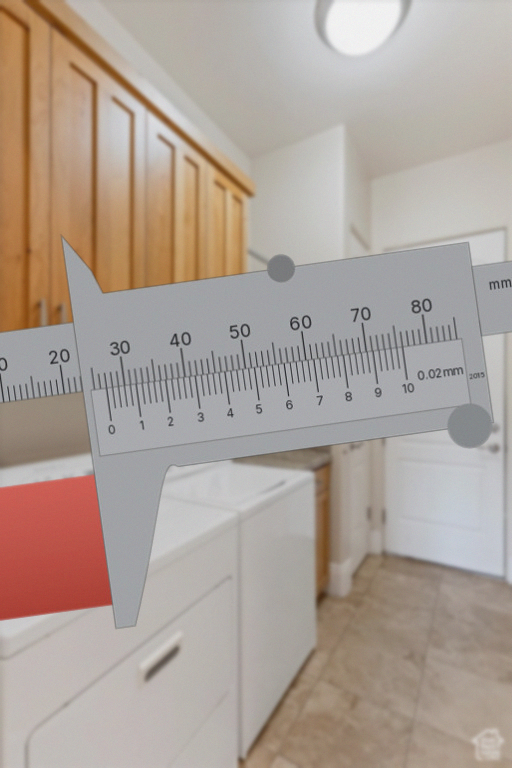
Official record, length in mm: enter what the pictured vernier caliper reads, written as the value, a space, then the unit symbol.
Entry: 27.0 mm
